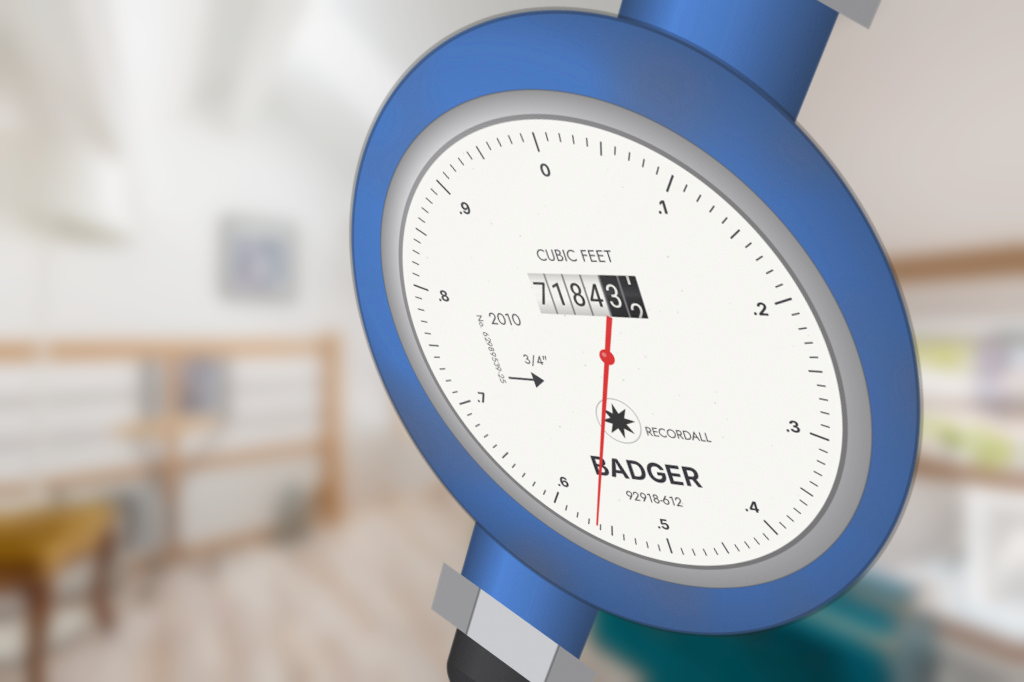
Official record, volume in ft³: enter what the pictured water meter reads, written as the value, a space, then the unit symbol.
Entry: 718431.56 ft³
